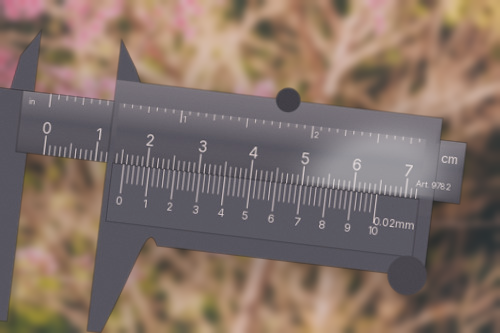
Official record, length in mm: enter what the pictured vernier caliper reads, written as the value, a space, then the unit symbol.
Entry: 15.5 mm
